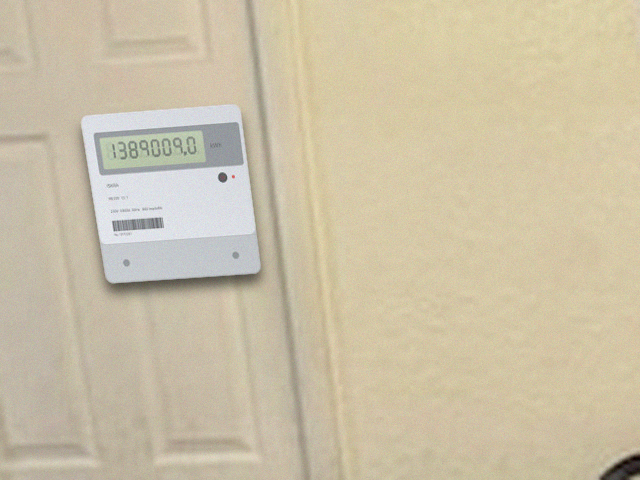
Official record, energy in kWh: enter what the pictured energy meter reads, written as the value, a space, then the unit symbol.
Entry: 1389009.0 kWh
